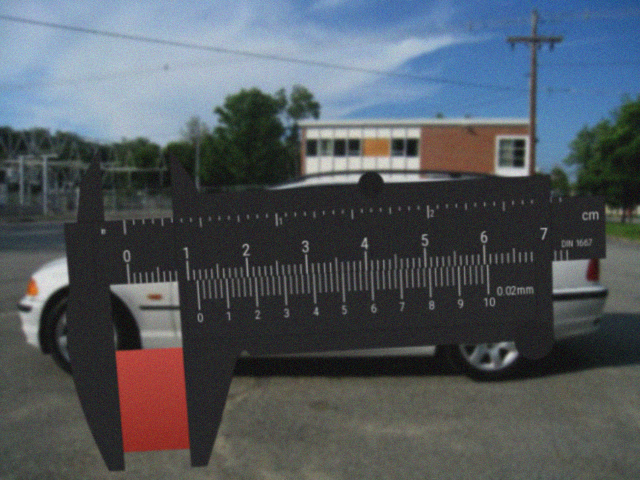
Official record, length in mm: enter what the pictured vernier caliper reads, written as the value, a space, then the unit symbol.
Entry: 11.5 mm
